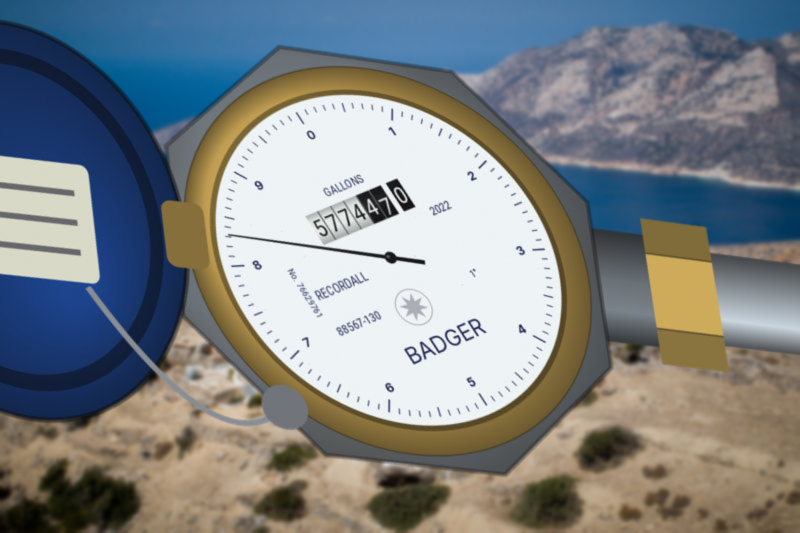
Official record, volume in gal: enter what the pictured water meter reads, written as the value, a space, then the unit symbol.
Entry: 5774468.3 gal
